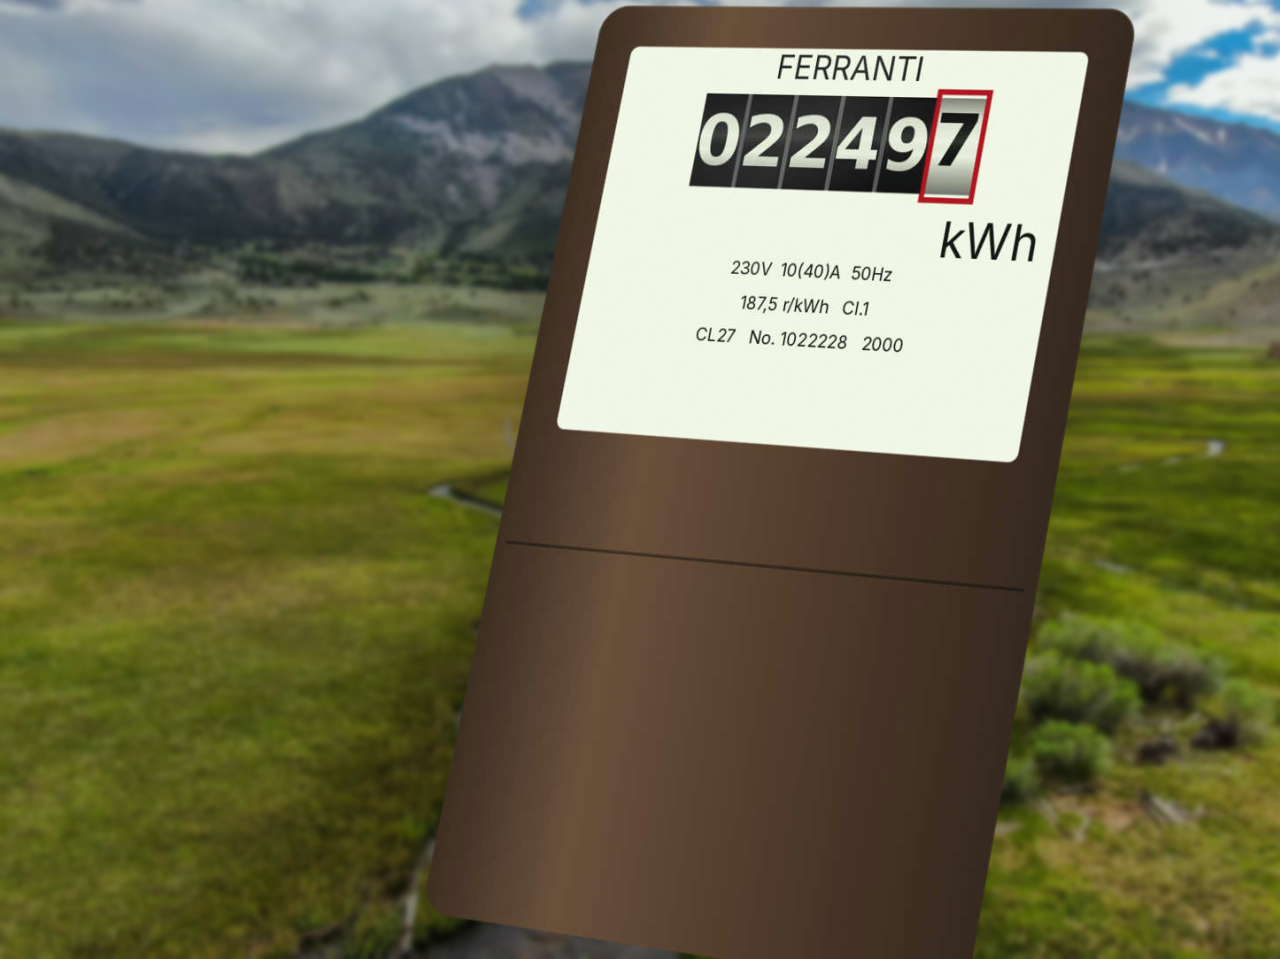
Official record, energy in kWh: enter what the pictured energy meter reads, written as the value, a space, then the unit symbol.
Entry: 2249.7 kWh
